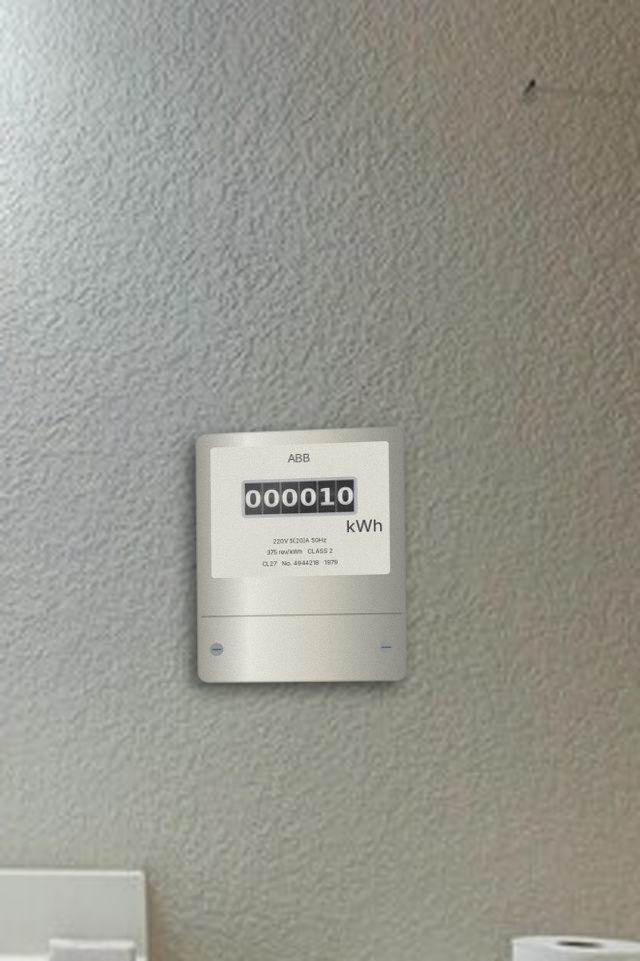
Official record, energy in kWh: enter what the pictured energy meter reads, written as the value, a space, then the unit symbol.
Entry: 10 kWh
